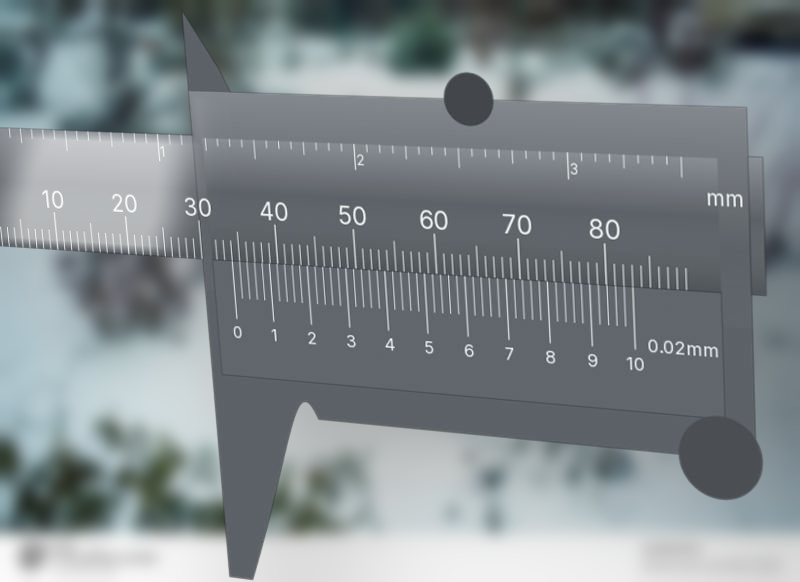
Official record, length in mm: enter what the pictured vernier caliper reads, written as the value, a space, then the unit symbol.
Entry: 34.0 mm
